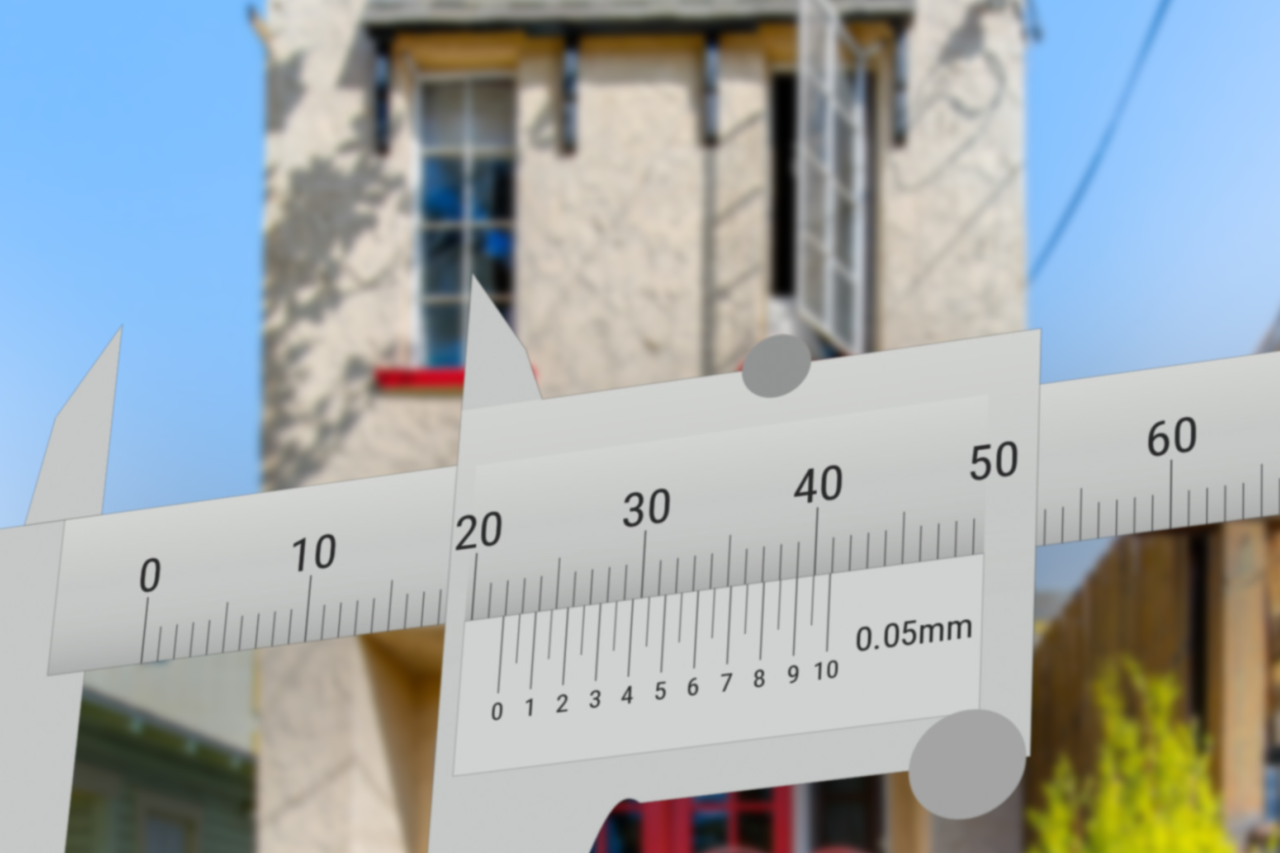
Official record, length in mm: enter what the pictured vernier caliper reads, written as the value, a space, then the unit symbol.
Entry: 21.9 mm
